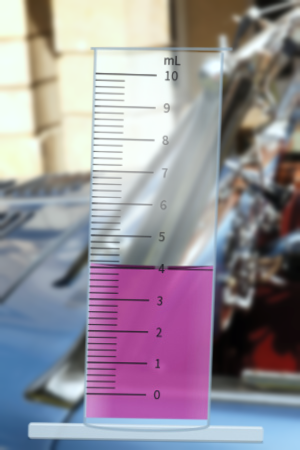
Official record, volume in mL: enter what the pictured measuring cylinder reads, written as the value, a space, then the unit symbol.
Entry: 4 mL
